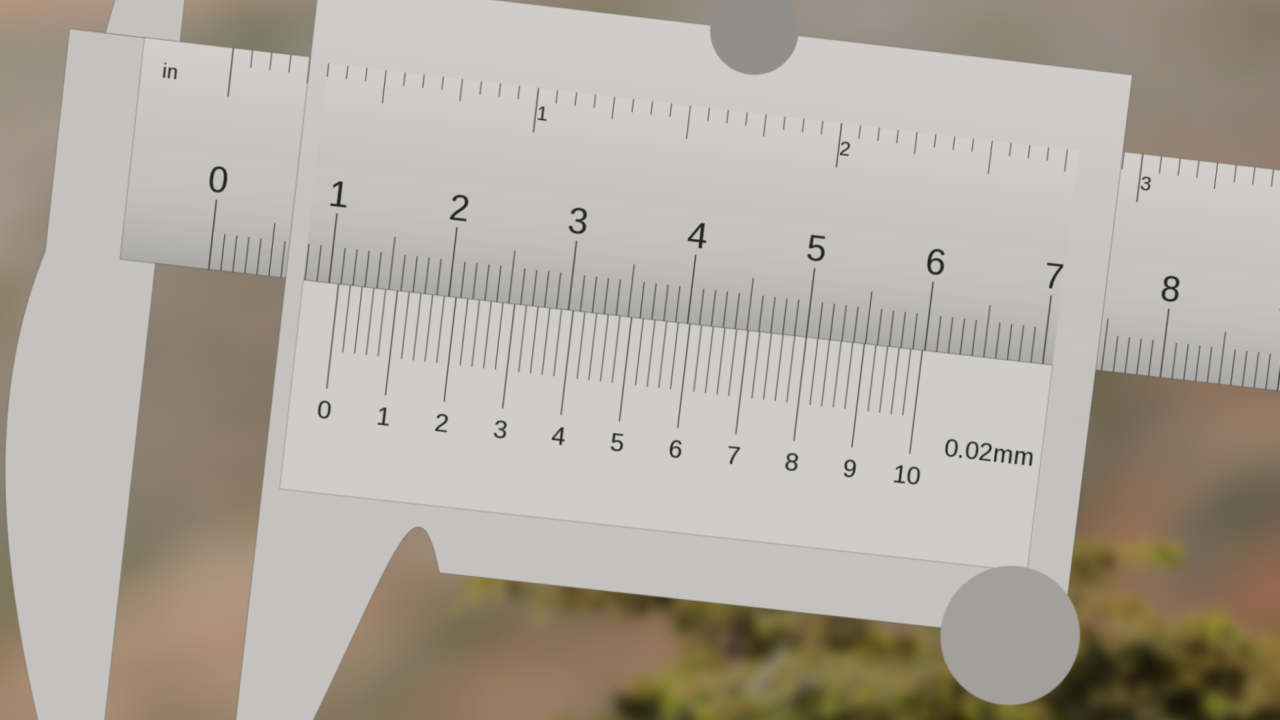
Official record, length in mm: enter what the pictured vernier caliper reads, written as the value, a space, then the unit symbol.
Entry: 10.8 mm
